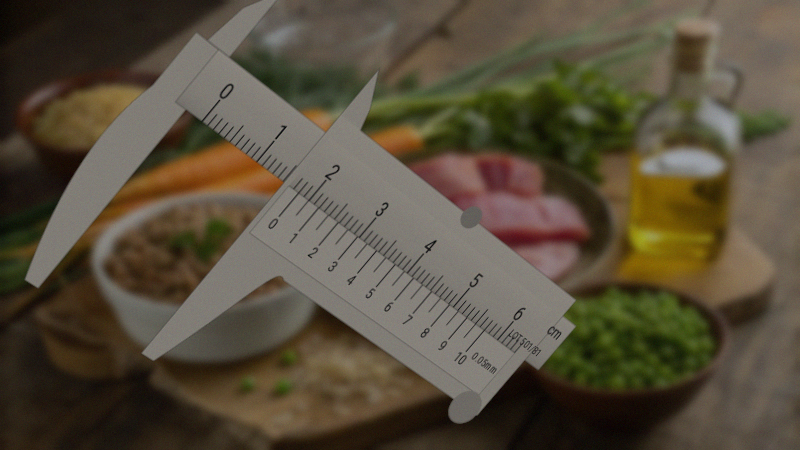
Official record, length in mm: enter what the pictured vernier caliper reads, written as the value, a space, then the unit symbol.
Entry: 18.0 mm
